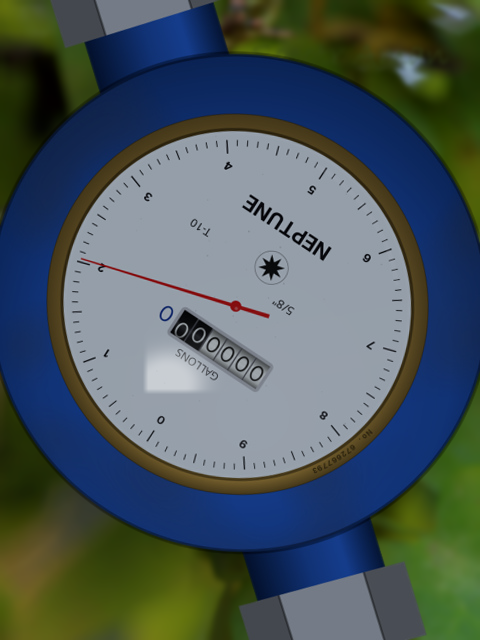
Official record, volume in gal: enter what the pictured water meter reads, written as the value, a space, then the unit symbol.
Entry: 2.0 gal
